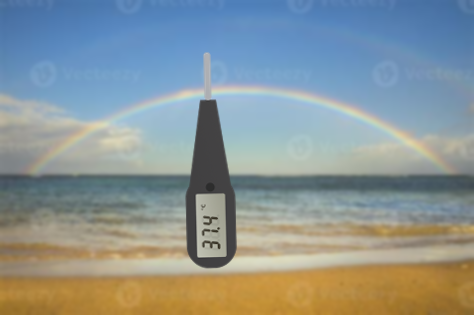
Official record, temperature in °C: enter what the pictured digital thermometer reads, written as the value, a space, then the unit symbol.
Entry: 37.4 °C
